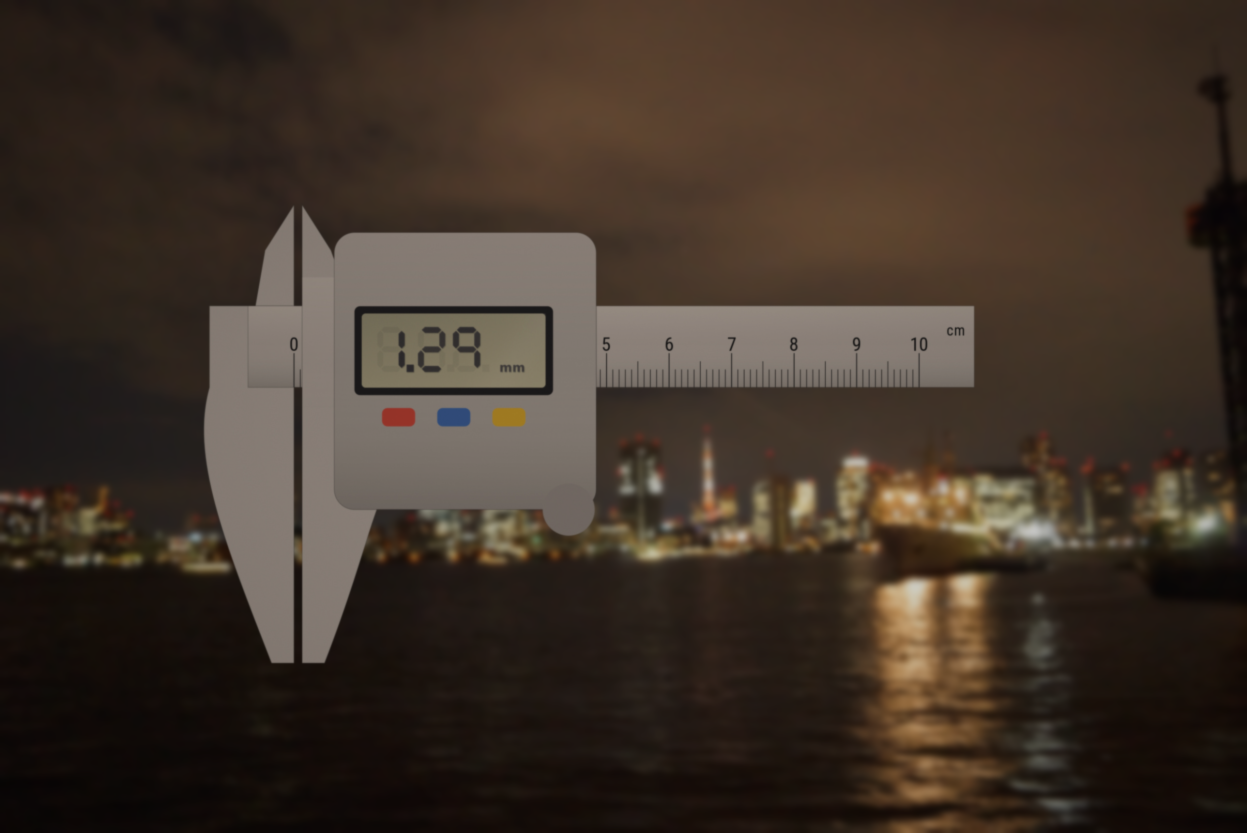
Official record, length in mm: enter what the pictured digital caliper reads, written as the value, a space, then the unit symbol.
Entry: 1.29 mm
